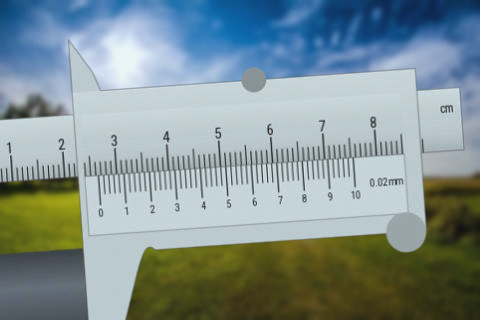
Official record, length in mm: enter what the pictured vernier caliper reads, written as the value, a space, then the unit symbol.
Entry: 26.5 mm
